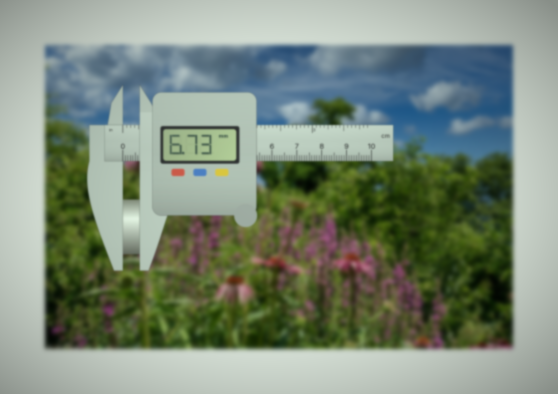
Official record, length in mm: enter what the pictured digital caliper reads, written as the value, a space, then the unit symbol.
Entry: 6.73 mm
